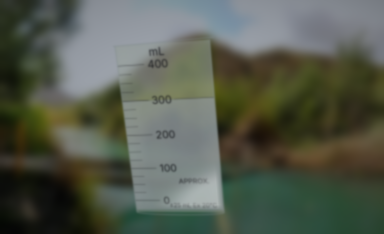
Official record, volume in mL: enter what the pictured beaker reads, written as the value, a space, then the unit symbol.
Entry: 300 mL
